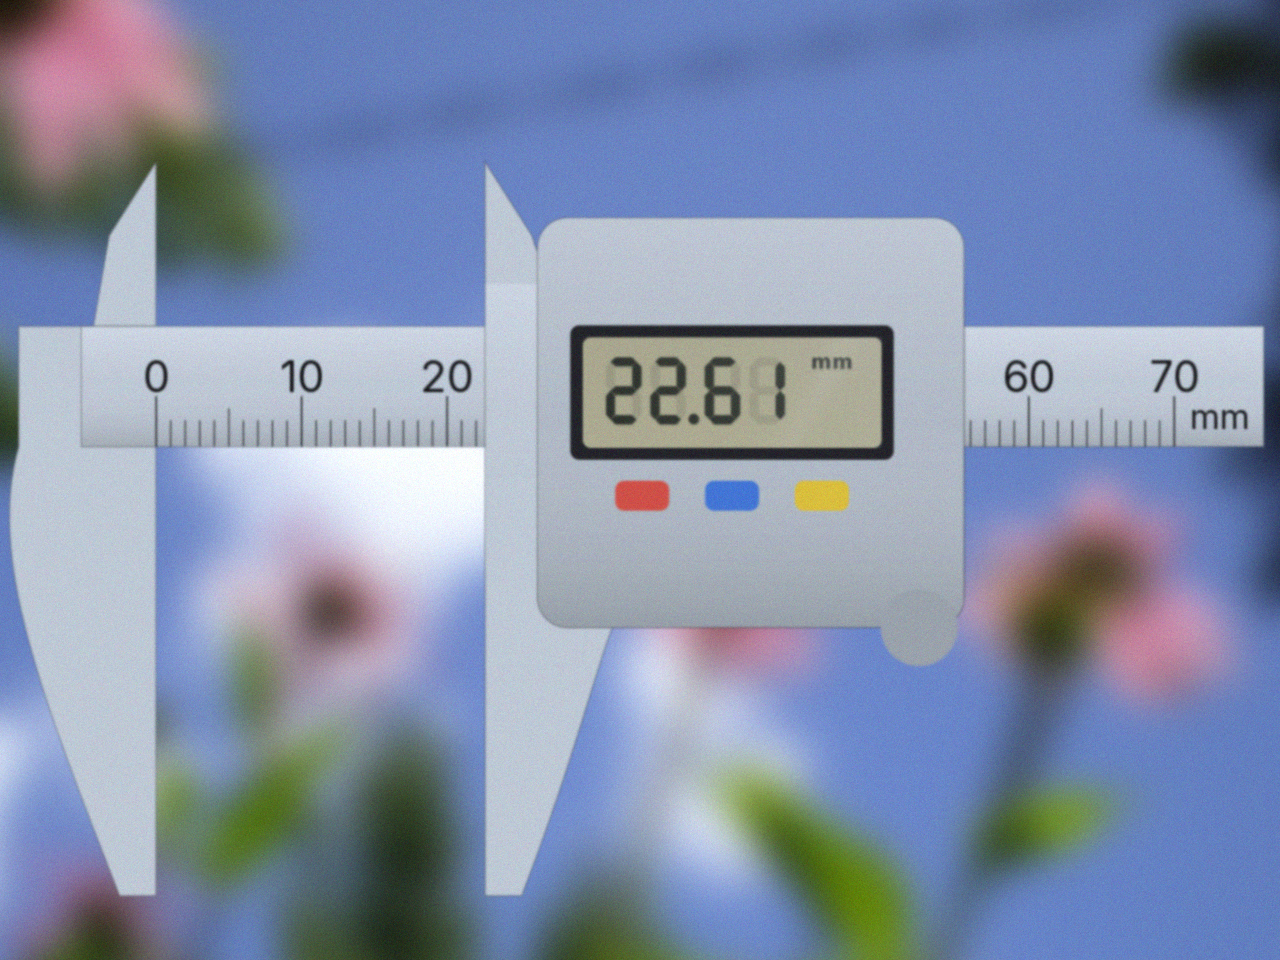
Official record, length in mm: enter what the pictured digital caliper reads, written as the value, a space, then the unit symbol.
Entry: 22.61 mm
